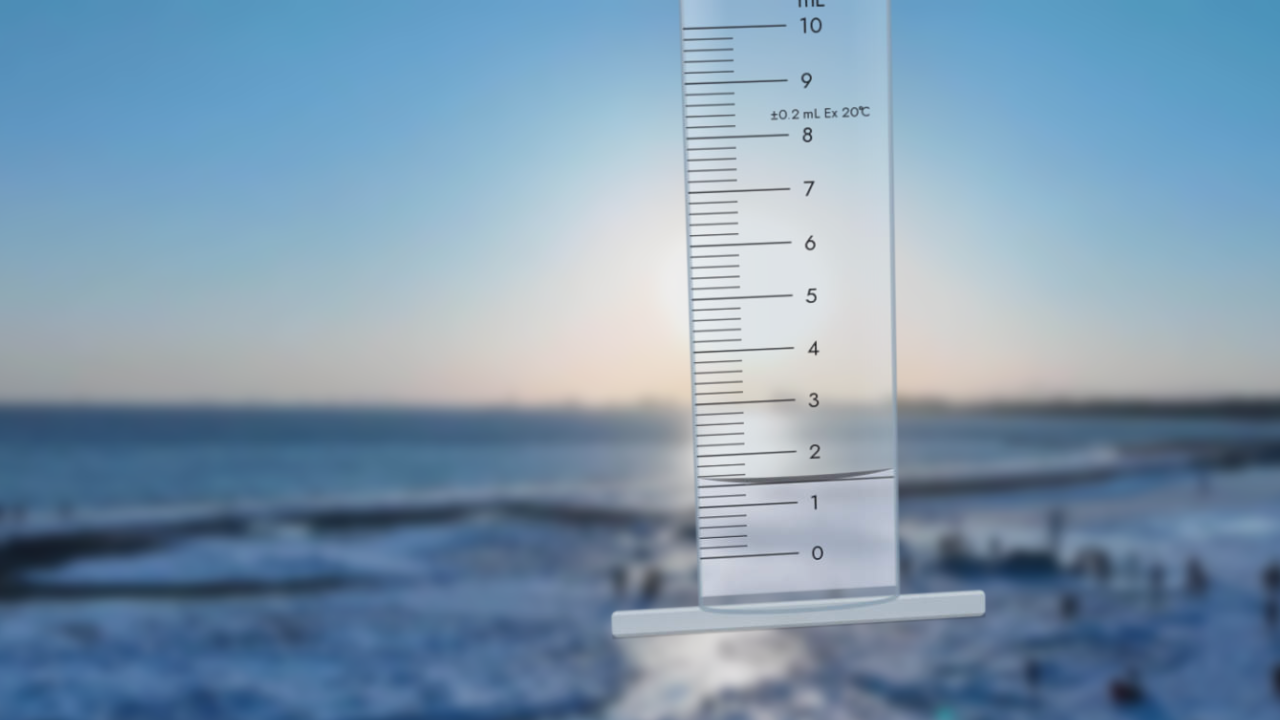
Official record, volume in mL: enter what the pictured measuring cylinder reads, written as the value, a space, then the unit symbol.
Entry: 1.4 mL
